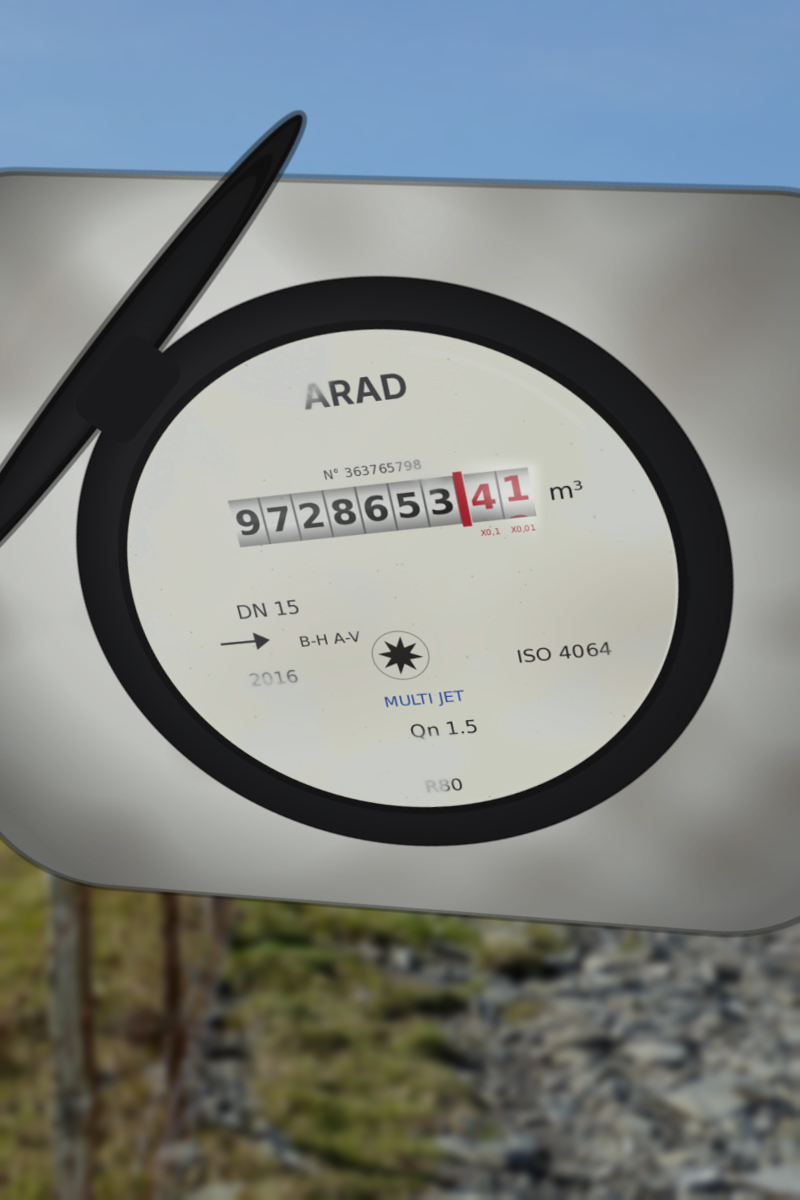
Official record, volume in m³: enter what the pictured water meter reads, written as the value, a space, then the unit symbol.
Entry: 9728653.41 m³
